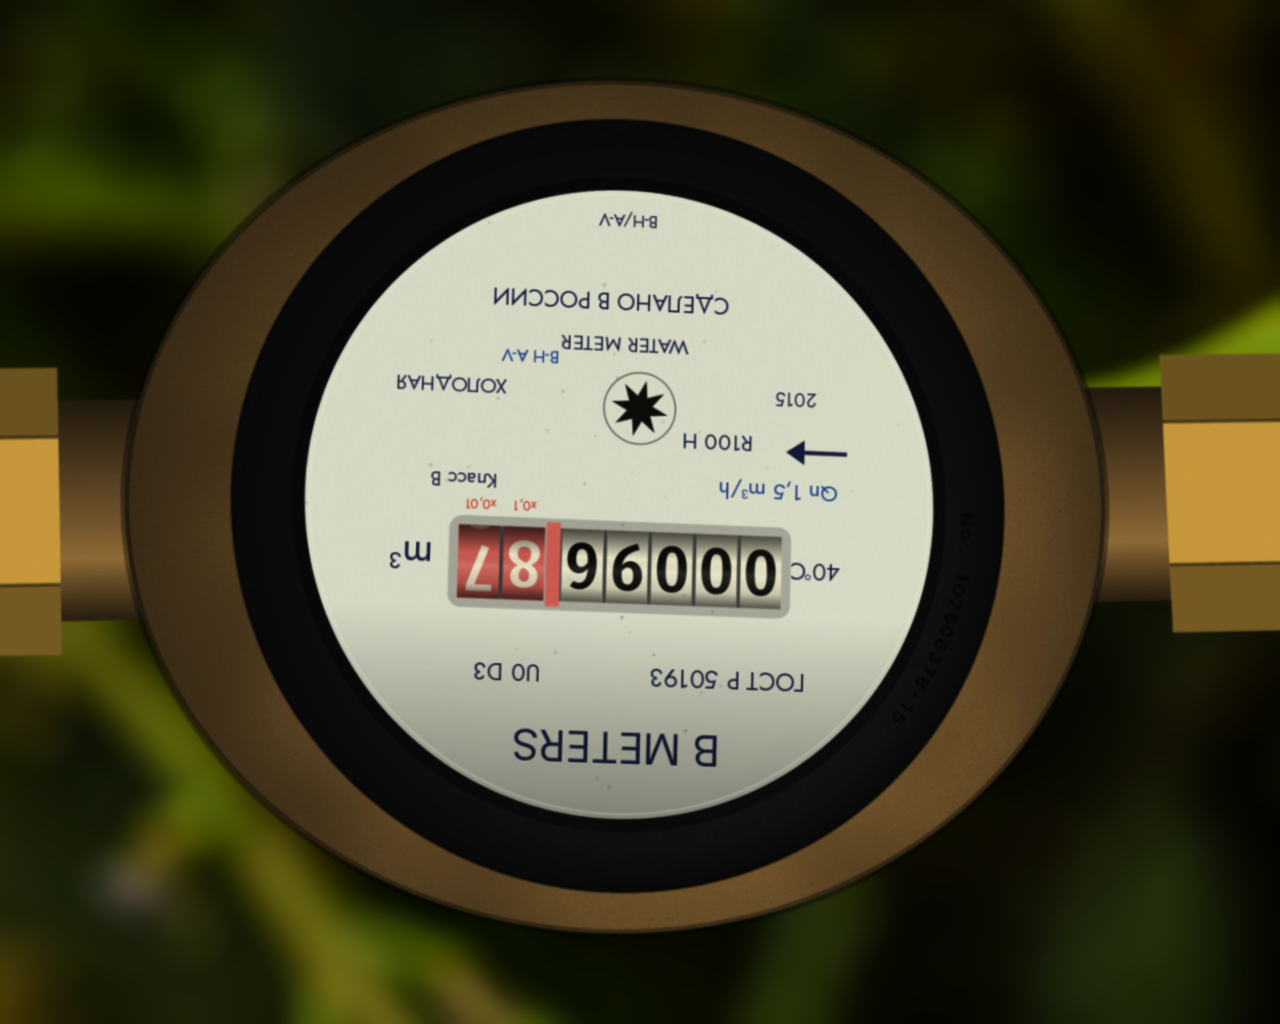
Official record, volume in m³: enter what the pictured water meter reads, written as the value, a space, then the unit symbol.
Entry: 96.87 m³
